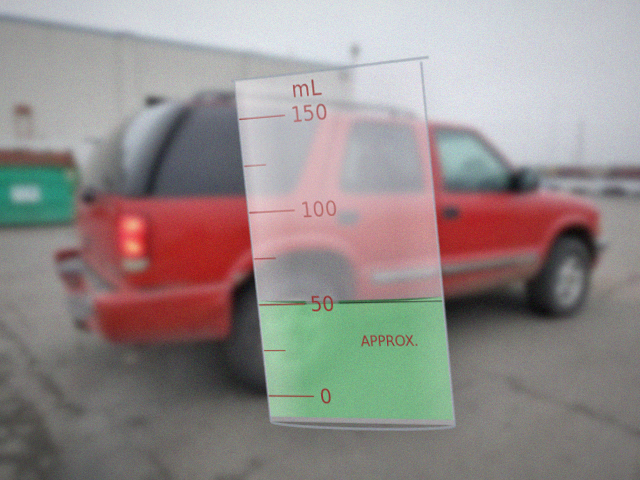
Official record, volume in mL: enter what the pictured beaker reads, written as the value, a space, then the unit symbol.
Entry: 50 mL
